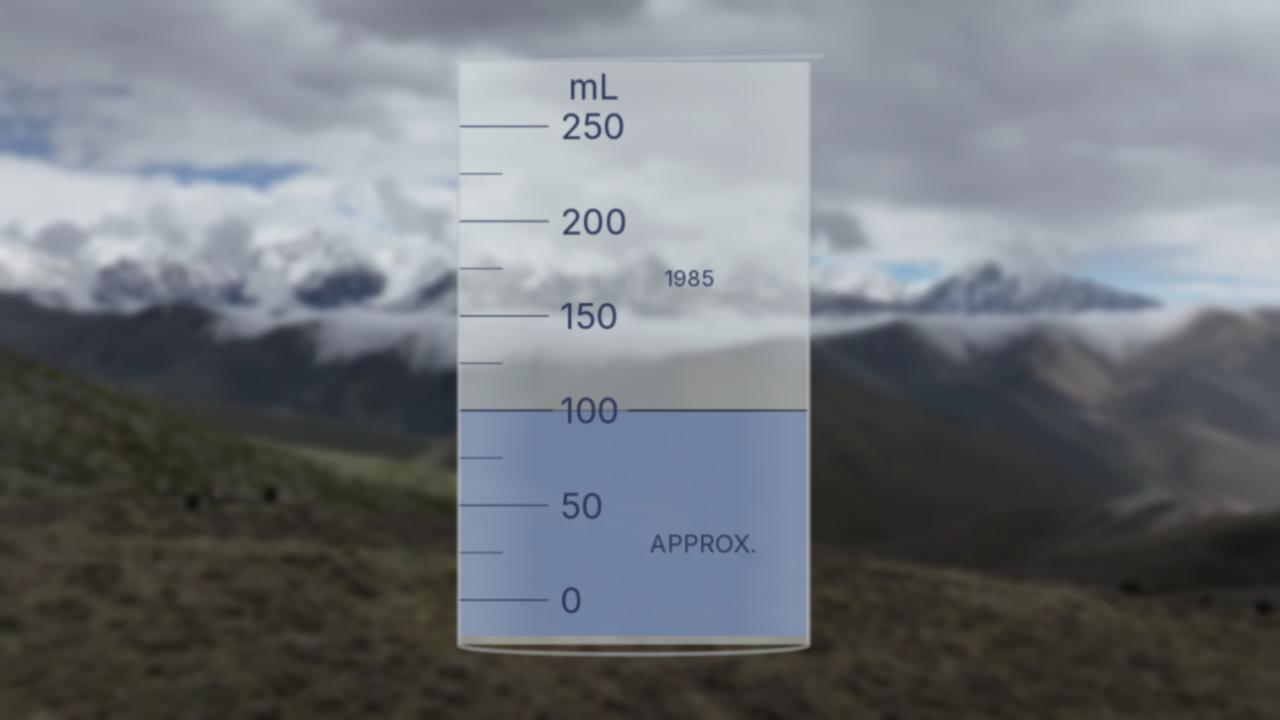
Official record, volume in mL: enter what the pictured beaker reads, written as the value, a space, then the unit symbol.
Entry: 100 mL
